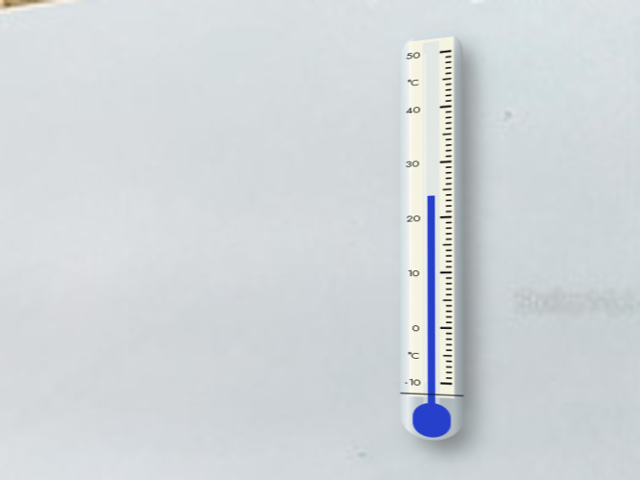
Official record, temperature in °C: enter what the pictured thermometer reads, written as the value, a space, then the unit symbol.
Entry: 24 °C
